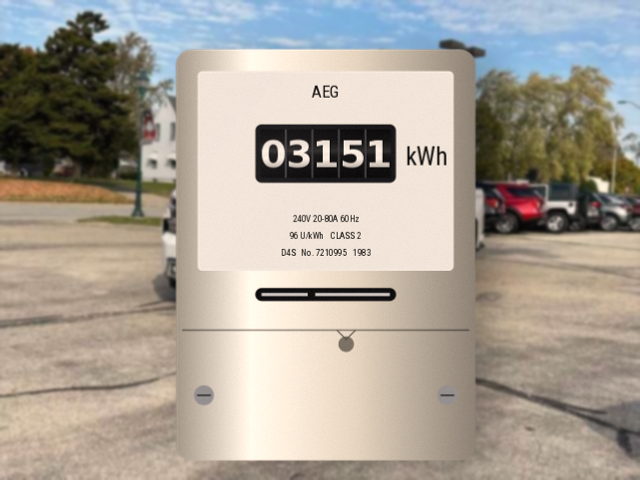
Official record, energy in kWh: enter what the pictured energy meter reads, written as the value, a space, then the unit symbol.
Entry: 3151 kWh
